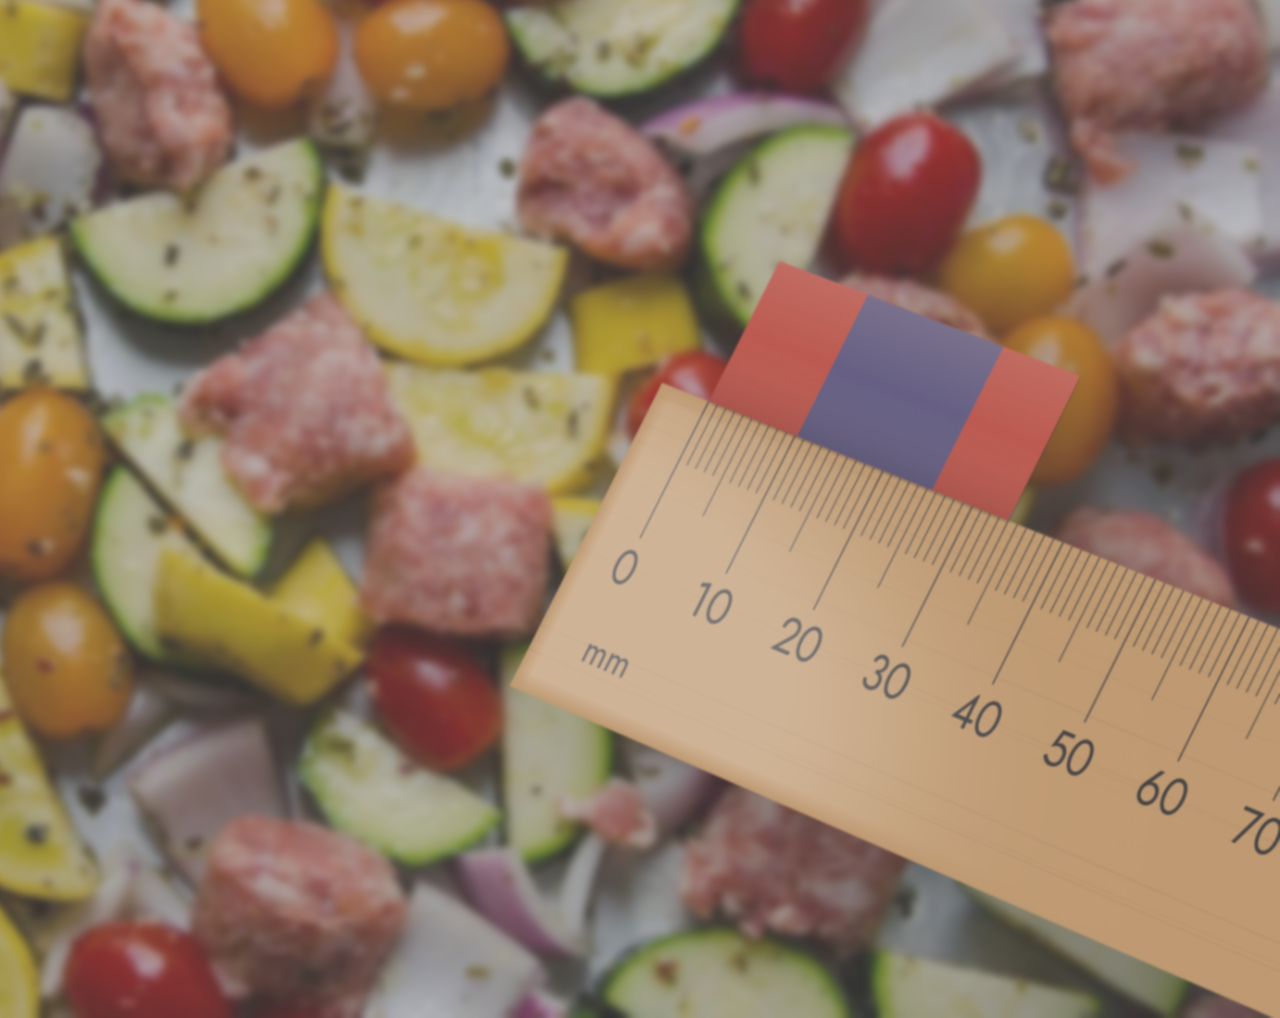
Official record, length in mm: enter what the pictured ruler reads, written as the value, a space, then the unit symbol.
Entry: 34 mm
